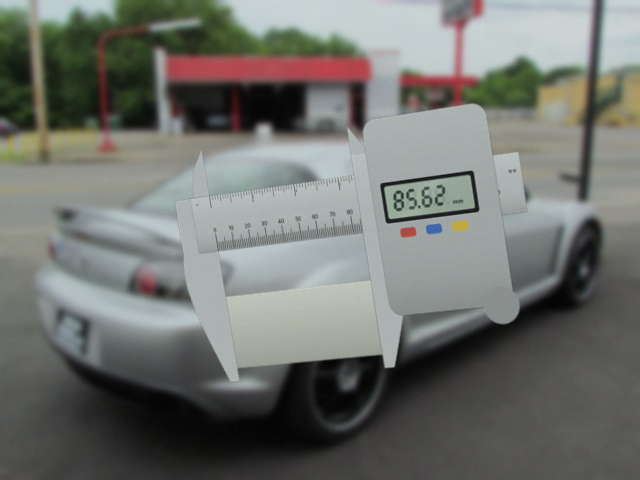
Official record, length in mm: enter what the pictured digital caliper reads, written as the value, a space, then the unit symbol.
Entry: 85.62 mm
